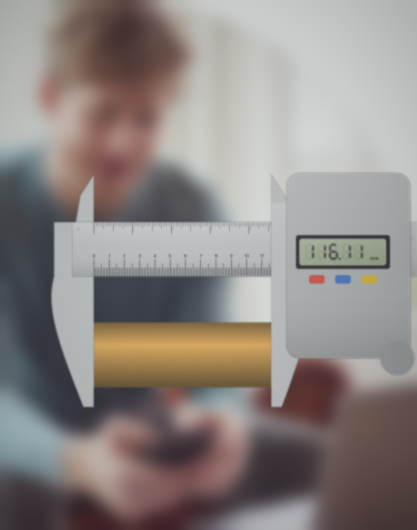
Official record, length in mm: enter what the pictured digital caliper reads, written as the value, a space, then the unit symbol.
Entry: 116.11 mm
